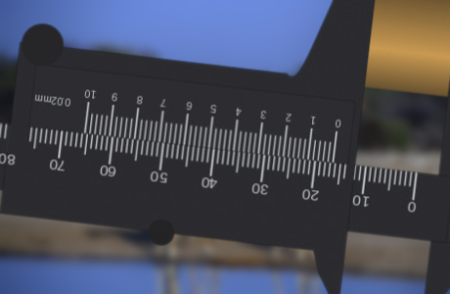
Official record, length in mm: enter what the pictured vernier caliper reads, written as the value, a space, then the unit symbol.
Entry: 16.5 mm
